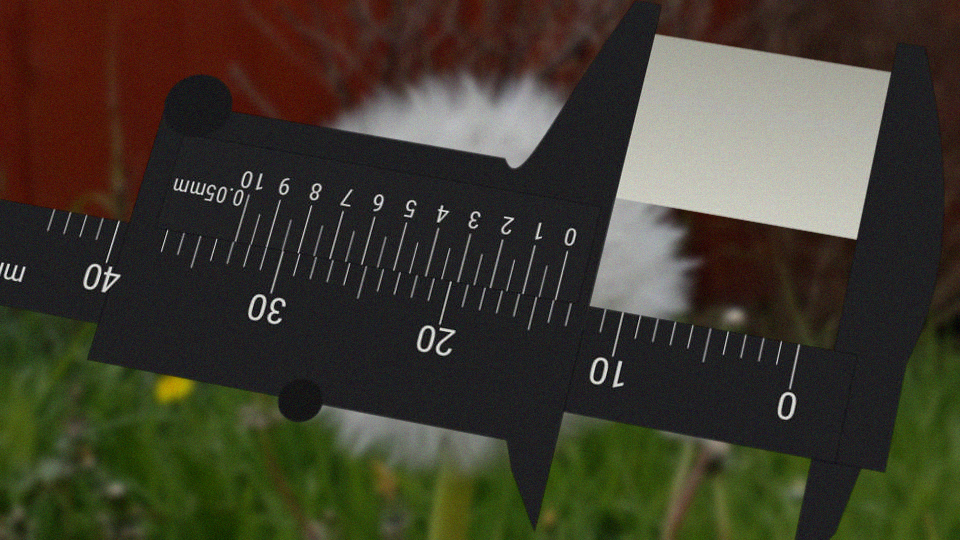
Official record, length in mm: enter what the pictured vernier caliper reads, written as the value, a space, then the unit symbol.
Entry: 13.9 mm
